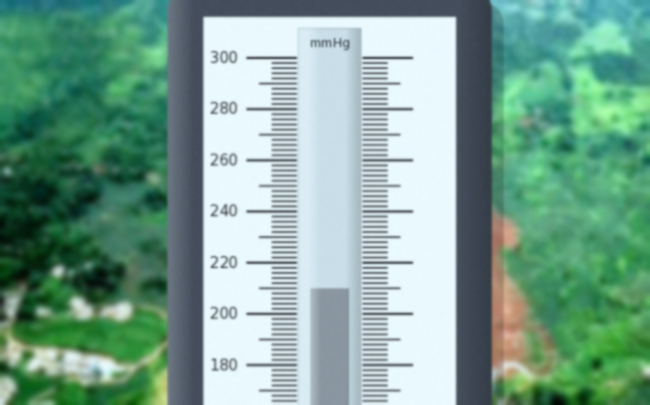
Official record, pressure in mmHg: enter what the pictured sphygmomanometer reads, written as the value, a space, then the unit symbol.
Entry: 210 mmHg
